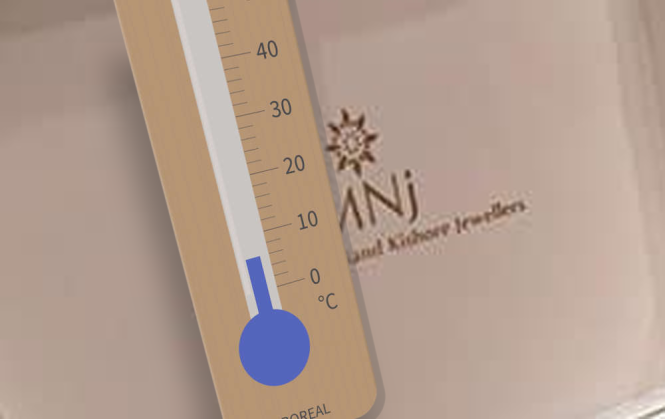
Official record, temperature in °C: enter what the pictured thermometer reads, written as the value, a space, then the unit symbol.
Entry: 6 °C
